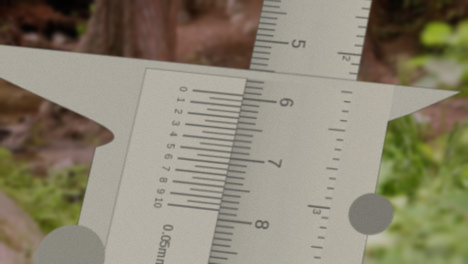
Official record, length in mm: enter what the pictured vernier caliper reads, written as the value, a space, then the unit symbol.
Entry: 59.5 mm
